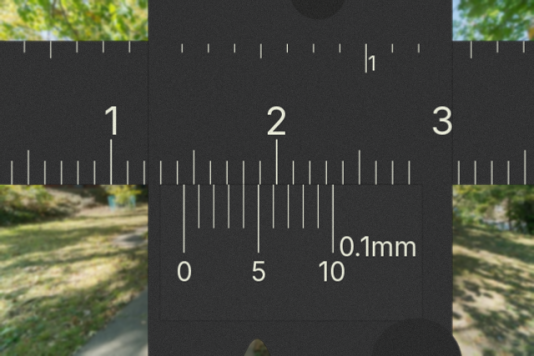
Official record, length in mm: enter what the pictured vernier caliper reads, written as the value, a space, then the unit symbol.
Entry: 14.4 mm
